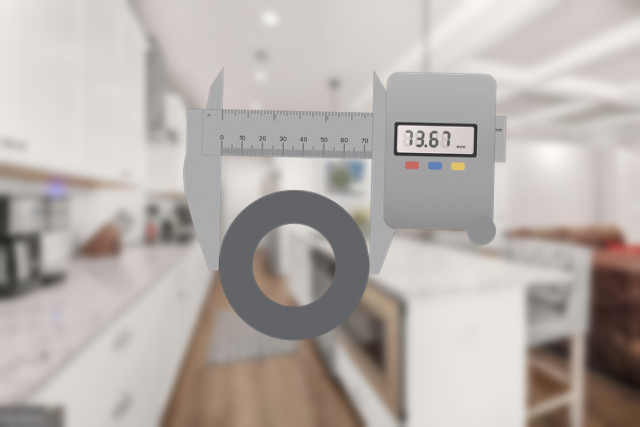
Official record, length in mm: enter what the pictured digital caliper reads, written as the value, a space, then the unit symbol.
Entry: 73.67 mm
